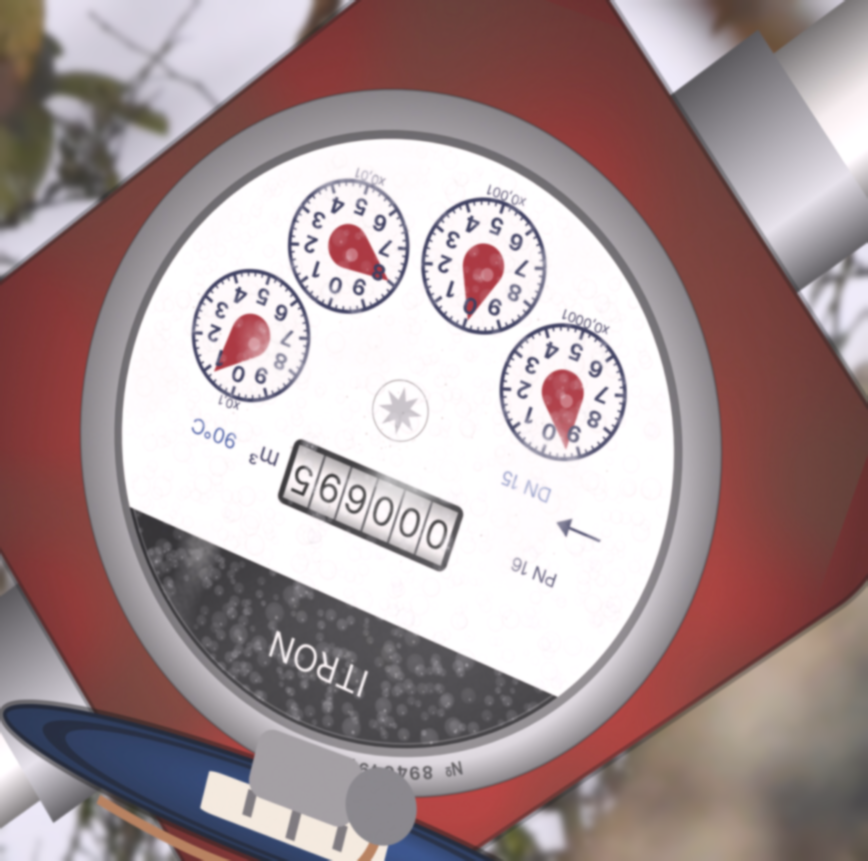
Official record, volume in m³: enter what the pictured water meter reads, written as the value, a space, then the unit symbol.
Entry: 695.0799 m³
